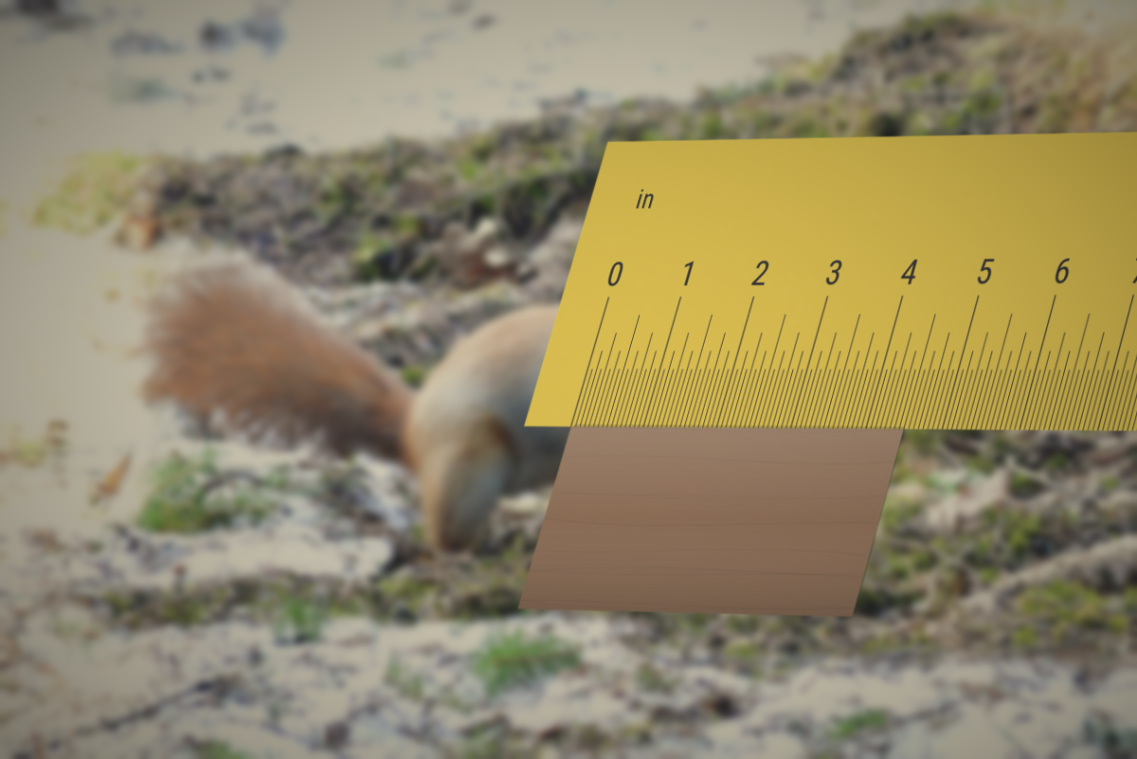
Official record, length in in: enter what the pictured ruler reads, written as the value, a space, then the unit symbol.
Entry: 4.5 in
